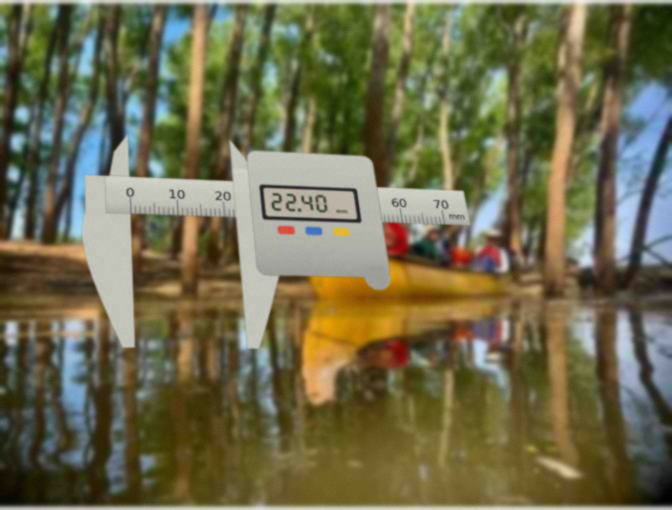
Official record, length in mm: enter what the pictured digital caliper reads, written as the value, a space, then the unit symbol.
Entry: 22.40 mm
